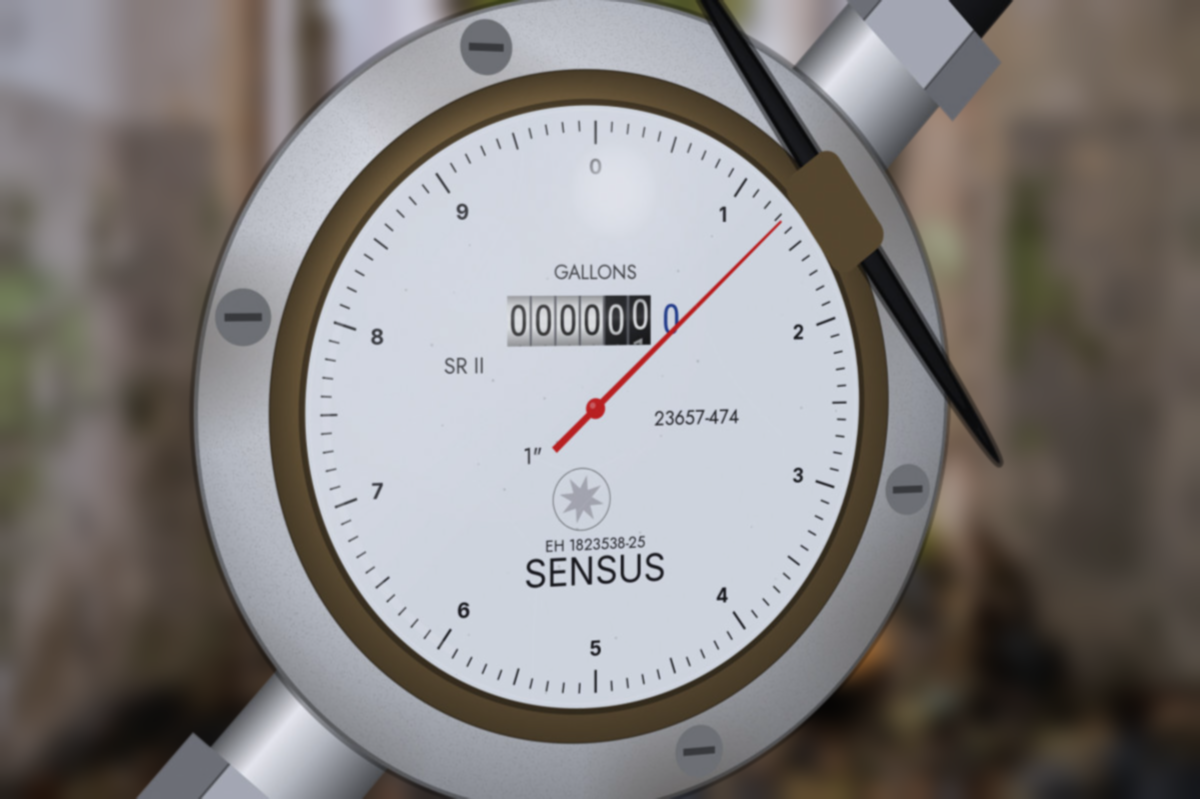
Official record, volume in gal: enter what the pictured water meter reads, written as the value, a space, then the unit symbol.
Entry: 1.3 gal
